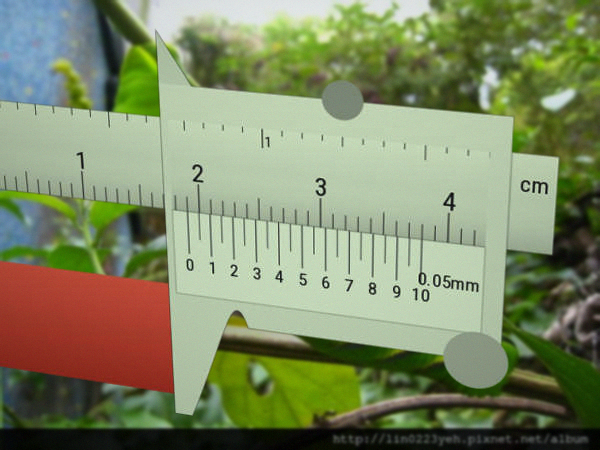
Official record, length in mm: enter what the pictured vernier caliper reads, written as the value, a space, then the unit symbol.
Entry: 19.0 mm
